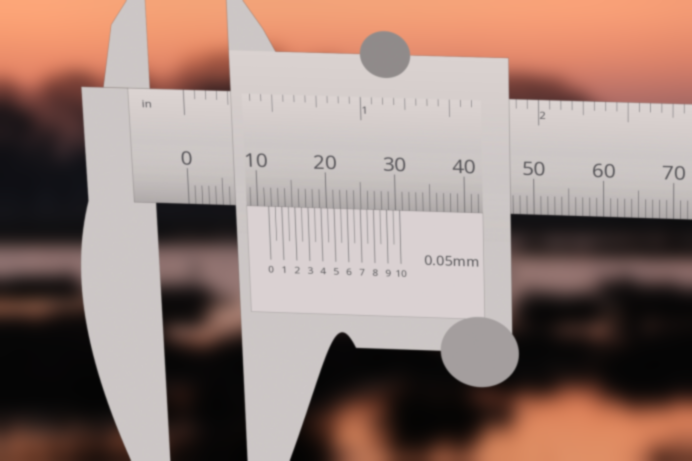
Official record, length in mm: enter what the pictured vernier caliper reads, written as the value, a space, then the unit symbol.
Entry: 11.6 mm
